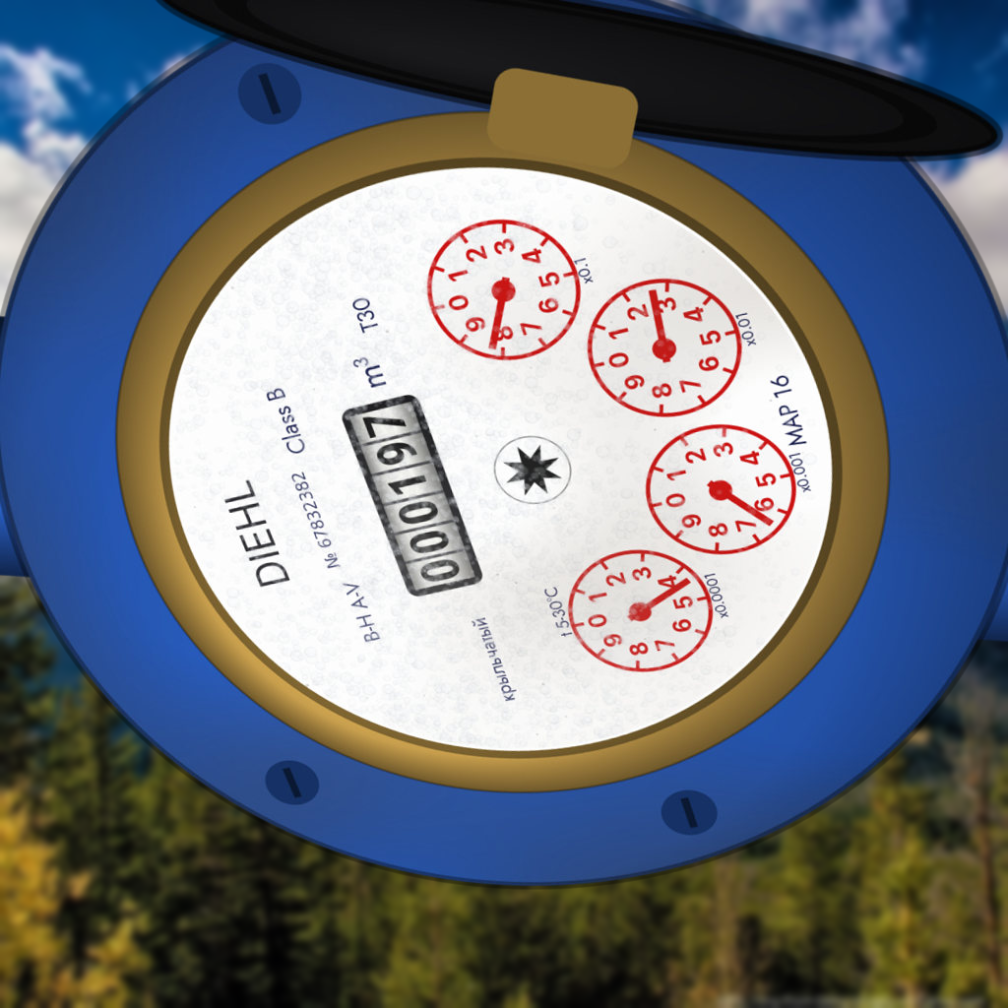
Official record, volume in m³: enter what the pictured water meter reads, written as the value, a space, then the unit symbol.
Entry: 197.8264 m³
